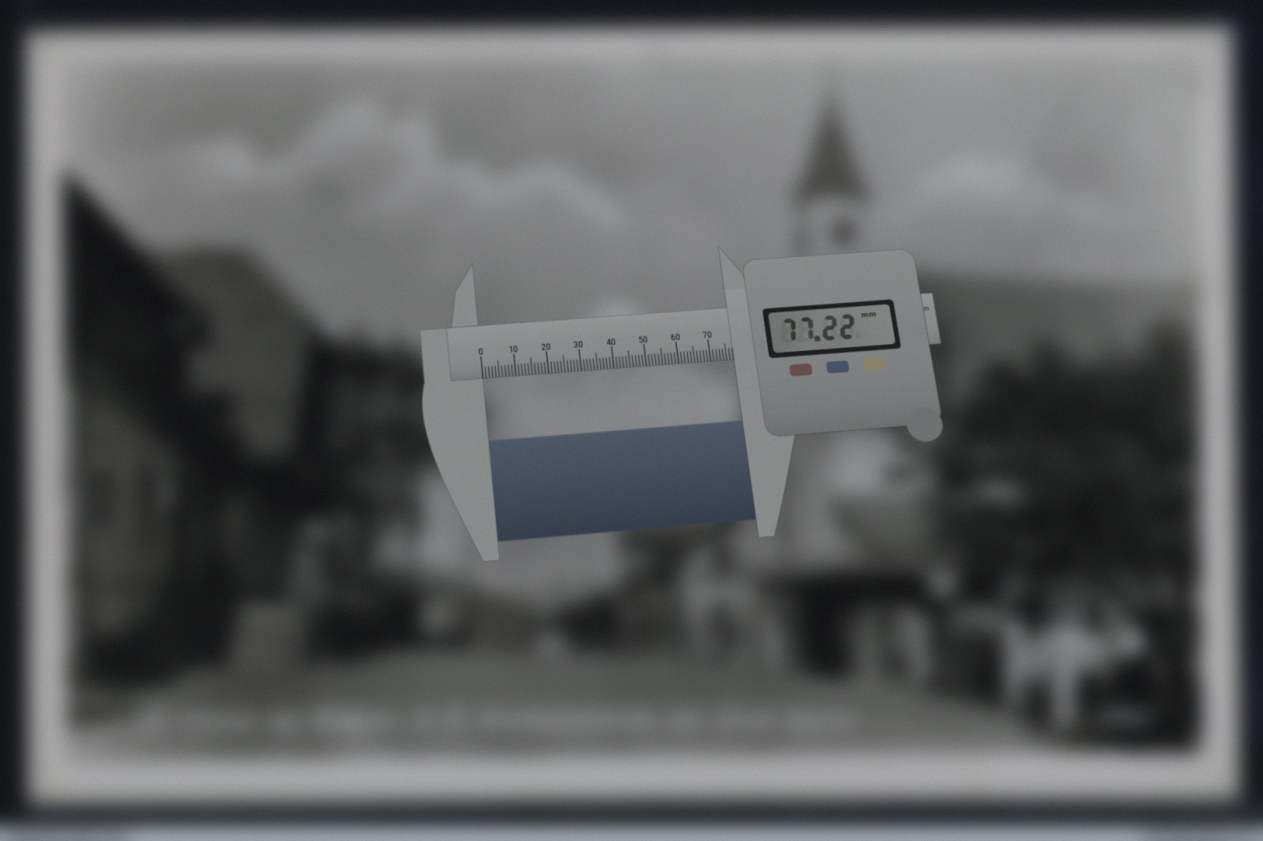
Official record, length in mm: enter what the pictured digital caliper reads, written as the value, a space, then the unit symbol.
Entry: 77.22 mm
